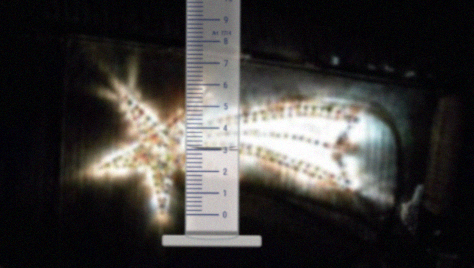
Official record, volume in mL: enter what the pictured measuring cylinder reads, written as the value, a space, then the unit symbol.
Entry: 3 mL
